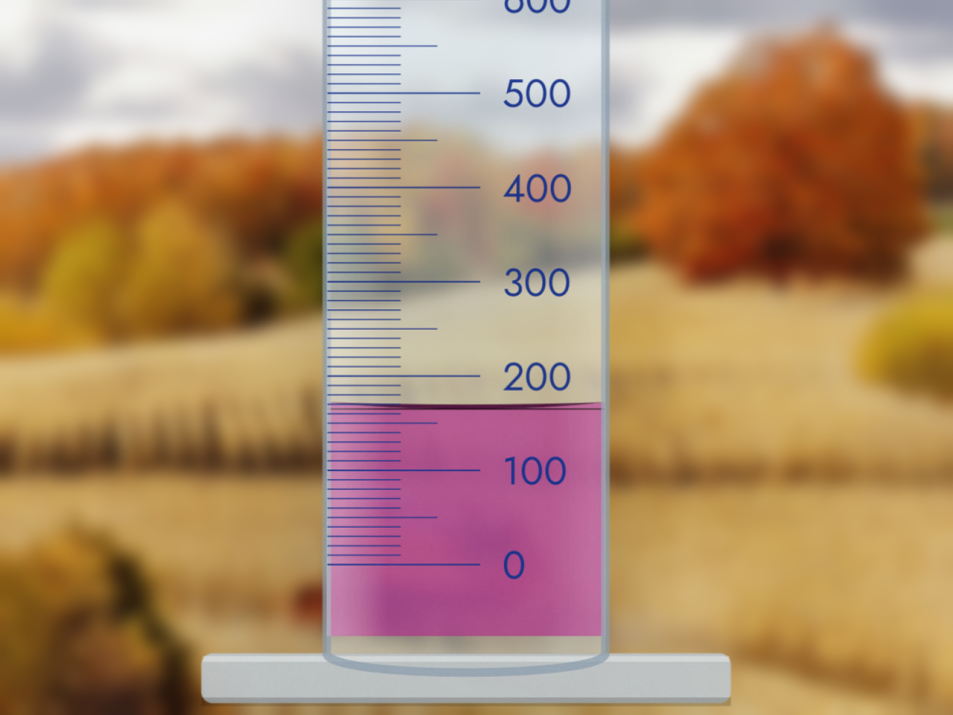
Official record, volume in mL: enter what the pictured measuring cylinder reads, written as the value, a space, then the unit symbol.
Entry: 165 mL
